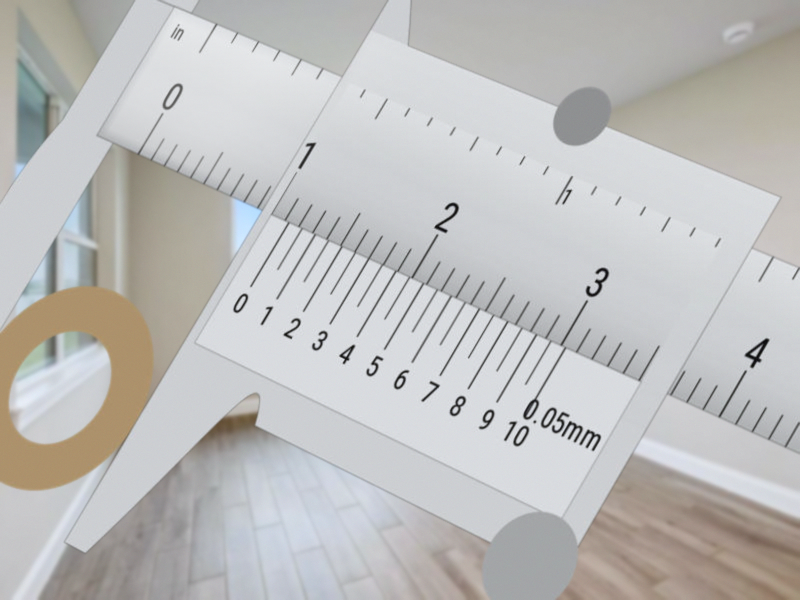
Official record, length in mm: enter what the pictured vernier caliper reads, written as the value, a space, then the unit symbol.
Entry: 11.3 mm
